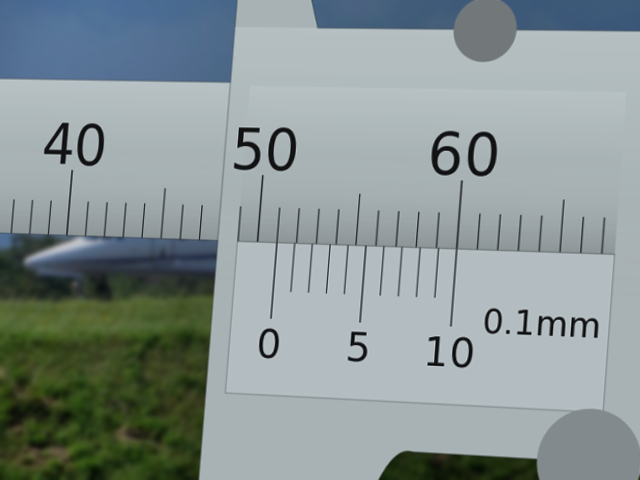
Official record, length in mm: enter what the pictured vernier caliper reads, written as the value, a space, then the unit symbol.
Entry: 51.0 mm
